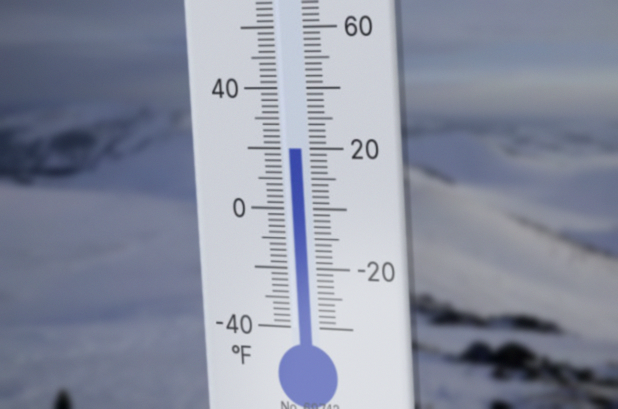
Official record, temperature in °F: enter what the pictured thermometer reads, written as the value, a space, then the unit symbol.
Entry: 20 °F
